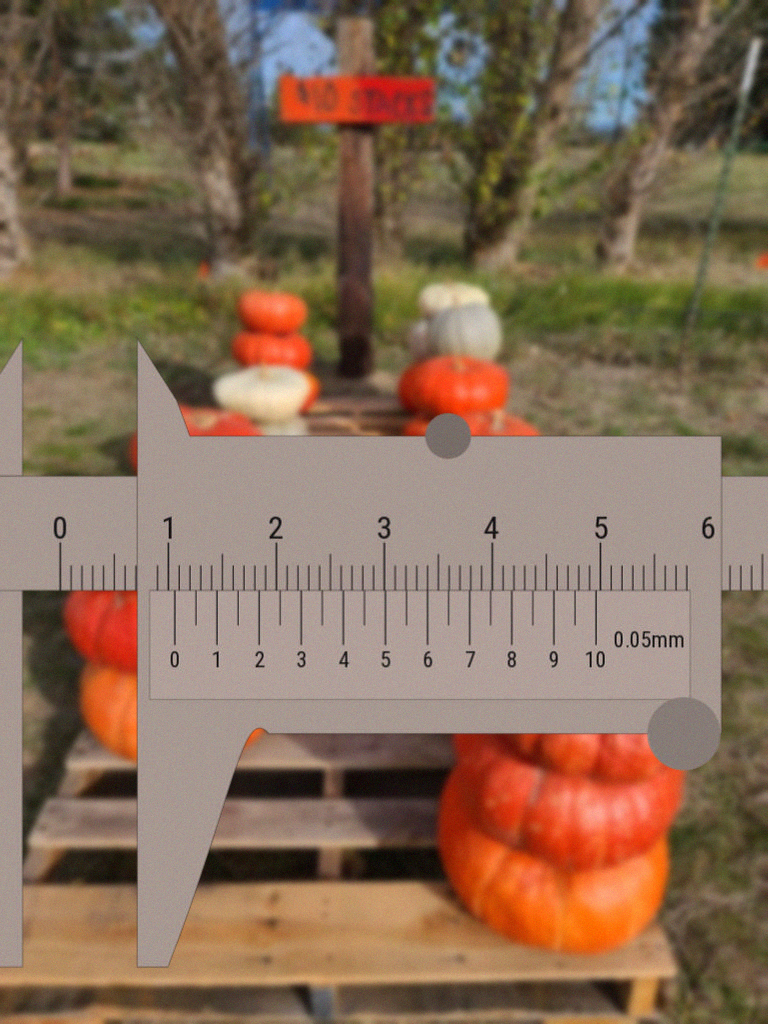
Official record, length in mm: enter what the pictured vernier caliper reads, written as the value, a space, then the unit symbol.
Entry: 10.6 mm
